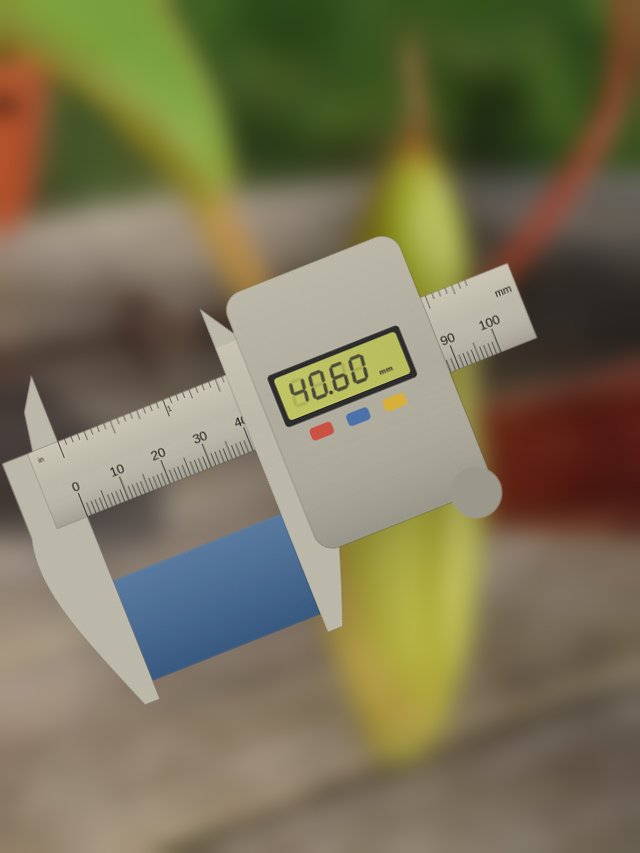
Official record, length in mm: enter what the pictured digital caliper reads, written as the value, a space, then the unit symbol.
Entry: 40.60 mm
